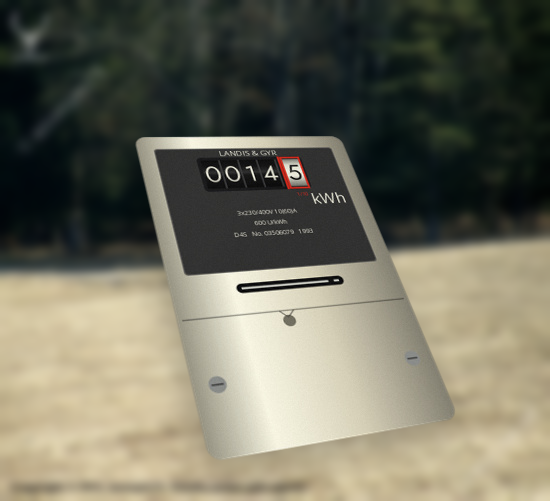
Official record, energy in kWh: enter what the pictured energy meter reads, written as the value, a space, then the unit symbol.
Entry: 14.5 kWh
